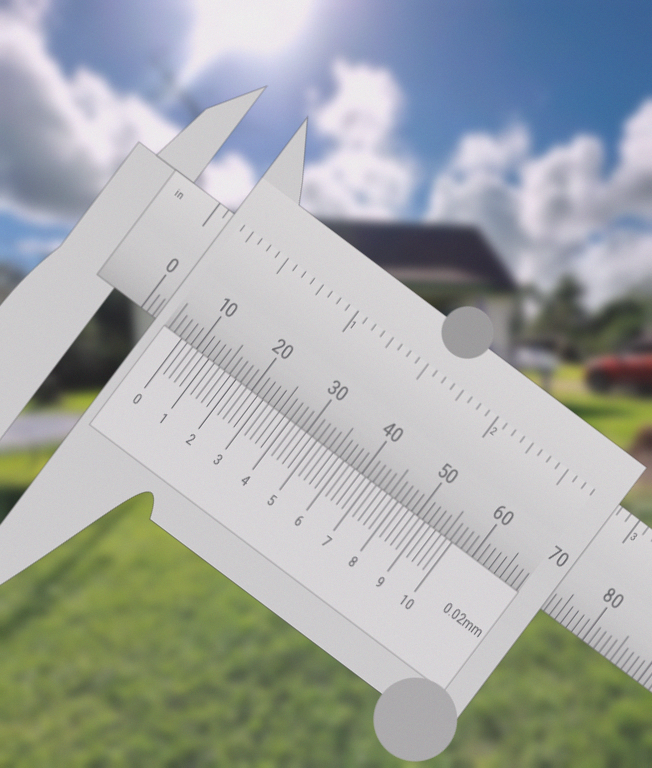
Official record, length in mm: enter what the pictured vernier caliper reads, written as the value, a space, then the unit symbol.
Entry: 7.4 mm
